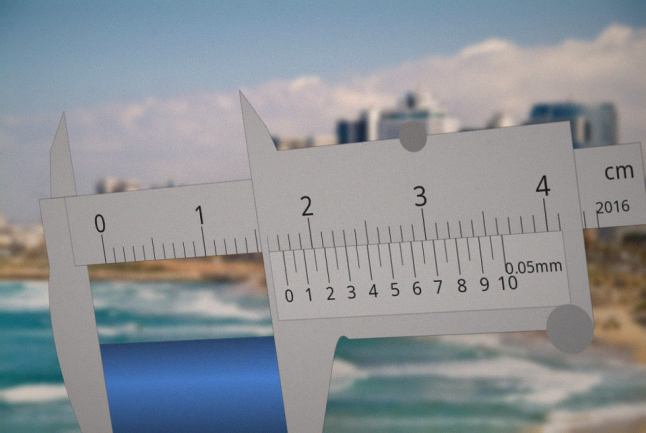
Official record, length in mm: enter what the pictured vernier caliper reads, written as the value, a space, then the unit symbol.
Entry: 17.3 mm
